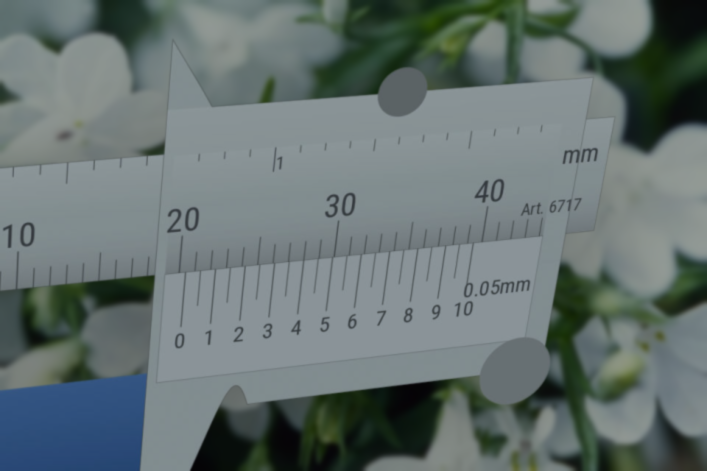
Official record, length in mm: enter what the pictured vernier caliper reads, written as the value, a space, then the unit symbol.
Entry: 20.4 mm
